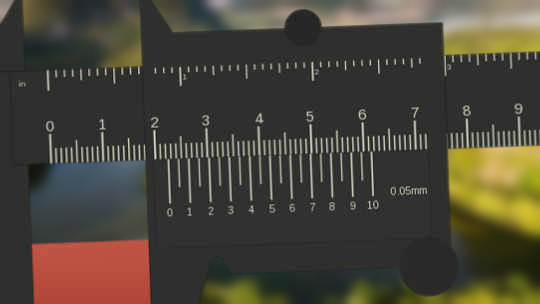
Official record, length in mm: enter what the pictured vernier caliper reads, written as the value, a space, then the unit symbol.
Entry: 22.5 mm
